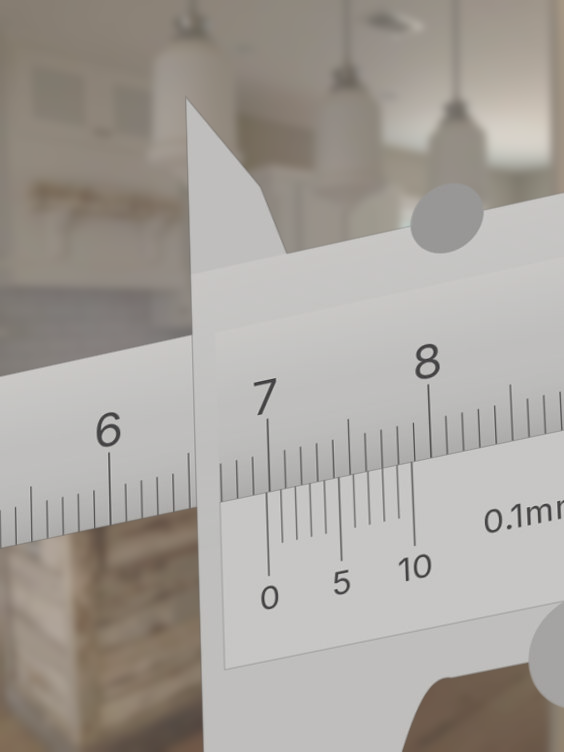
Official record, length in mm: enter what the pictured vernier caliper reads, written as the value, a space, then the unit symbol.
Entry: 69.8 mm
